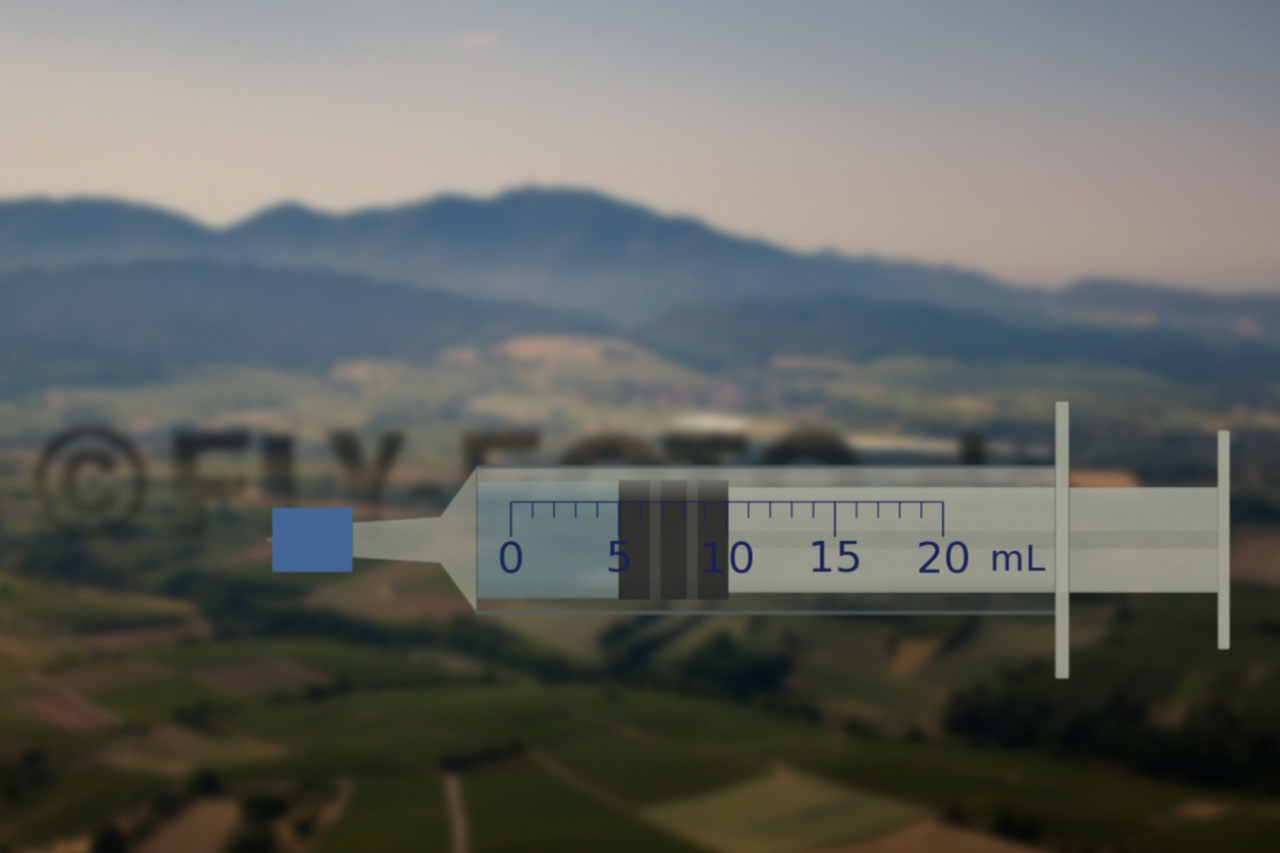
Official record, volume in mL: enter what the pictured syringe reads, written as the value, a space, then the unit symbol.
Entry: 5 mL
